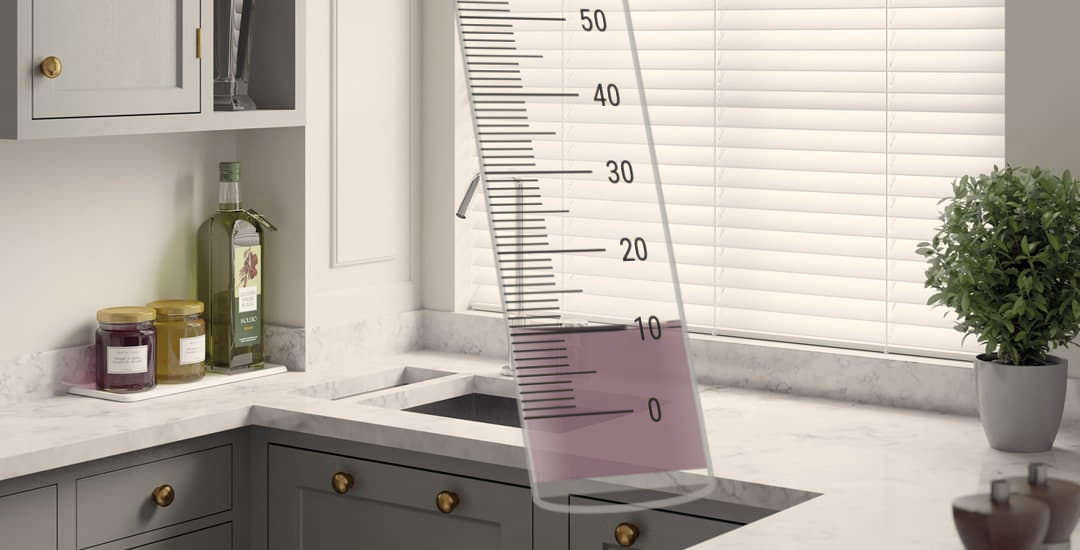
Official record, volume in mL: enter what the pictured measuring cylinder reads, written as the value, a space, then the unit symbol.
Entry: 10 mL
